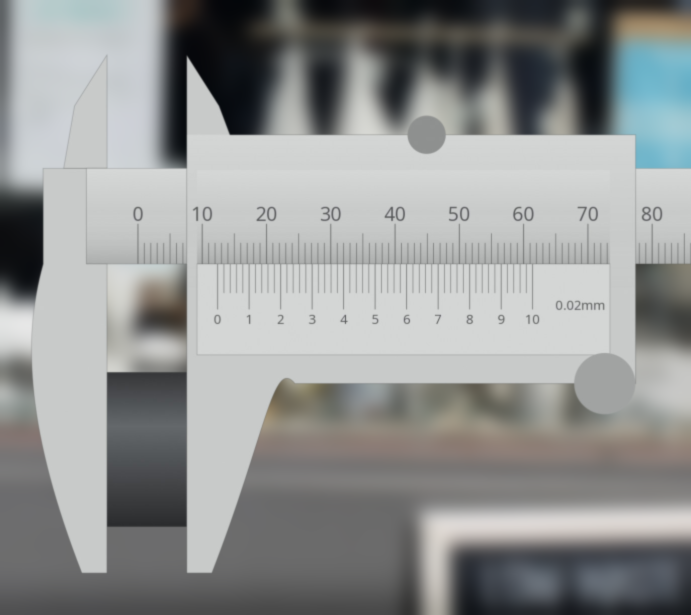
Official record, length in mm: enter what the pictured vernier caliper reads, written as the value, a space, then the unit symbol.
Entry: 12.4 mm
